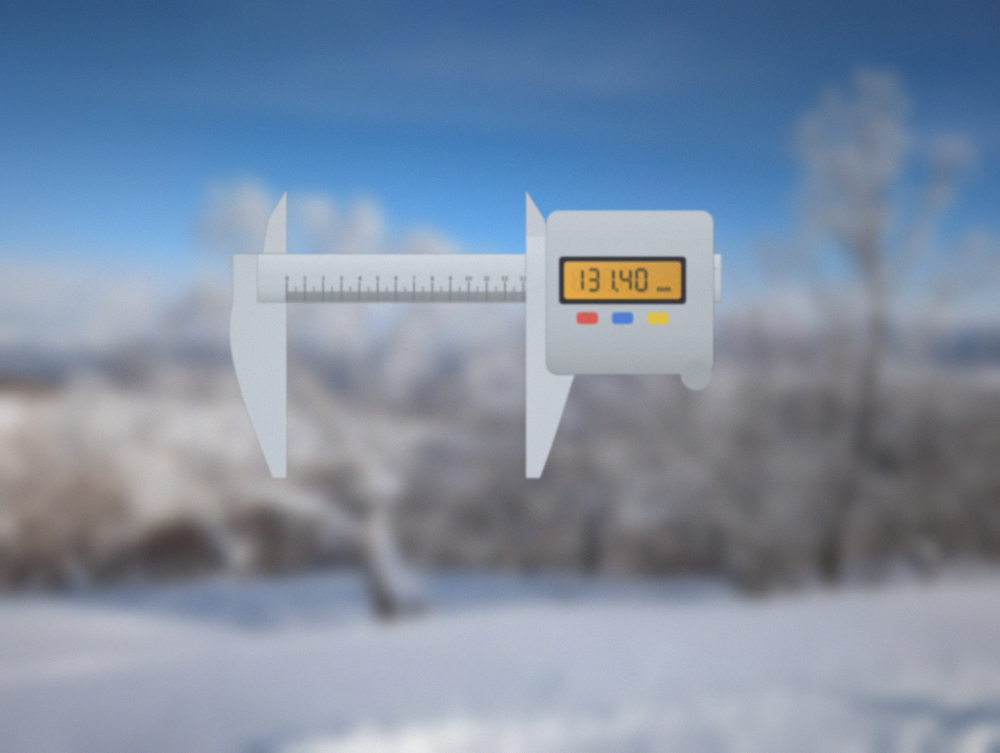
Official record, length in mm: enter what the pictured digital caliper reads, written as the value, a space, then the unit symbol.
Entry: 131.40 mm
